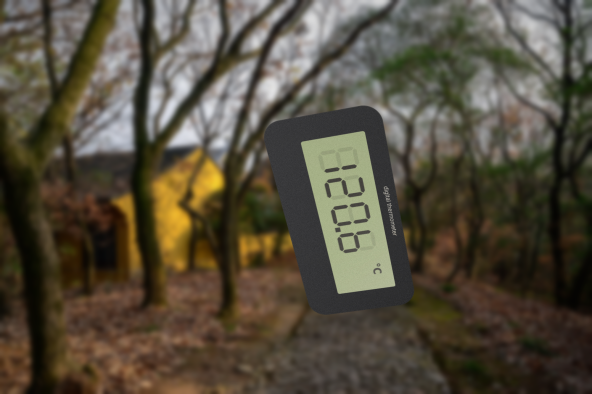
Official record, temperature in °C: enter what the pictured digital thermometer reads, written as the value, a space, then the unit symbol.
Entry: 120.6 °C
